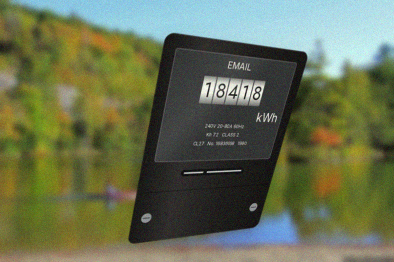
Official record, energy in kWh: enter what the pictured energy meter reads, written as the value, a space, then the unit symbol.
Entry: 18418 kWh
